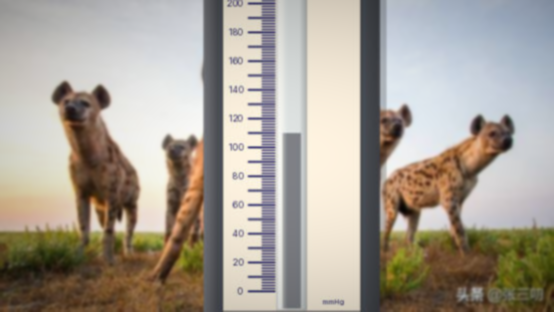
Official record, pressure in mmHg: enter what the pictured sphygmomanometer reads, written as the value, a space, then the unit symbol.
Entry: 110 mmHg
